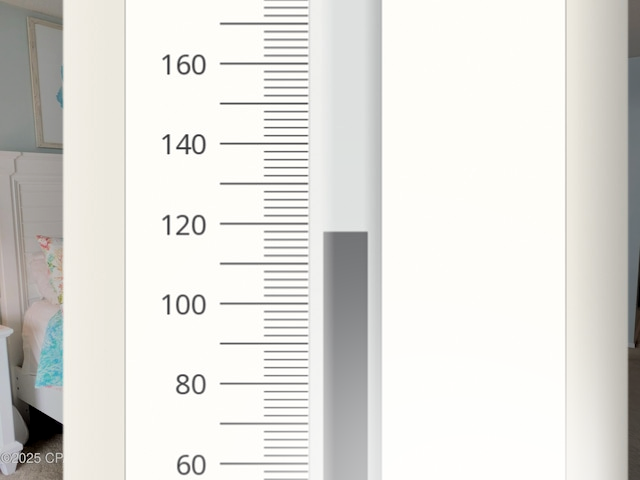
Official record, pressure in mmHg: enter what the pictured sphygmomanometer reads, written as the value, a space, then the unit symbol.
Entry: 118 mmHg
